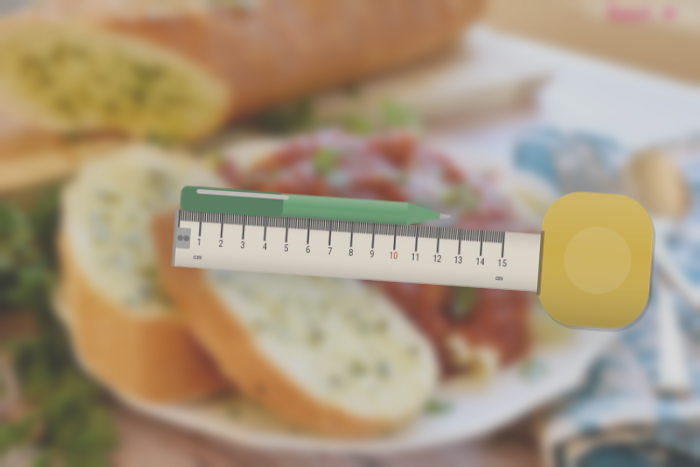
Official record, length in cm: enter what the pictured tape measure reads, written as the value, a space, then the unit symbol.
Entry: 12.5 cm
